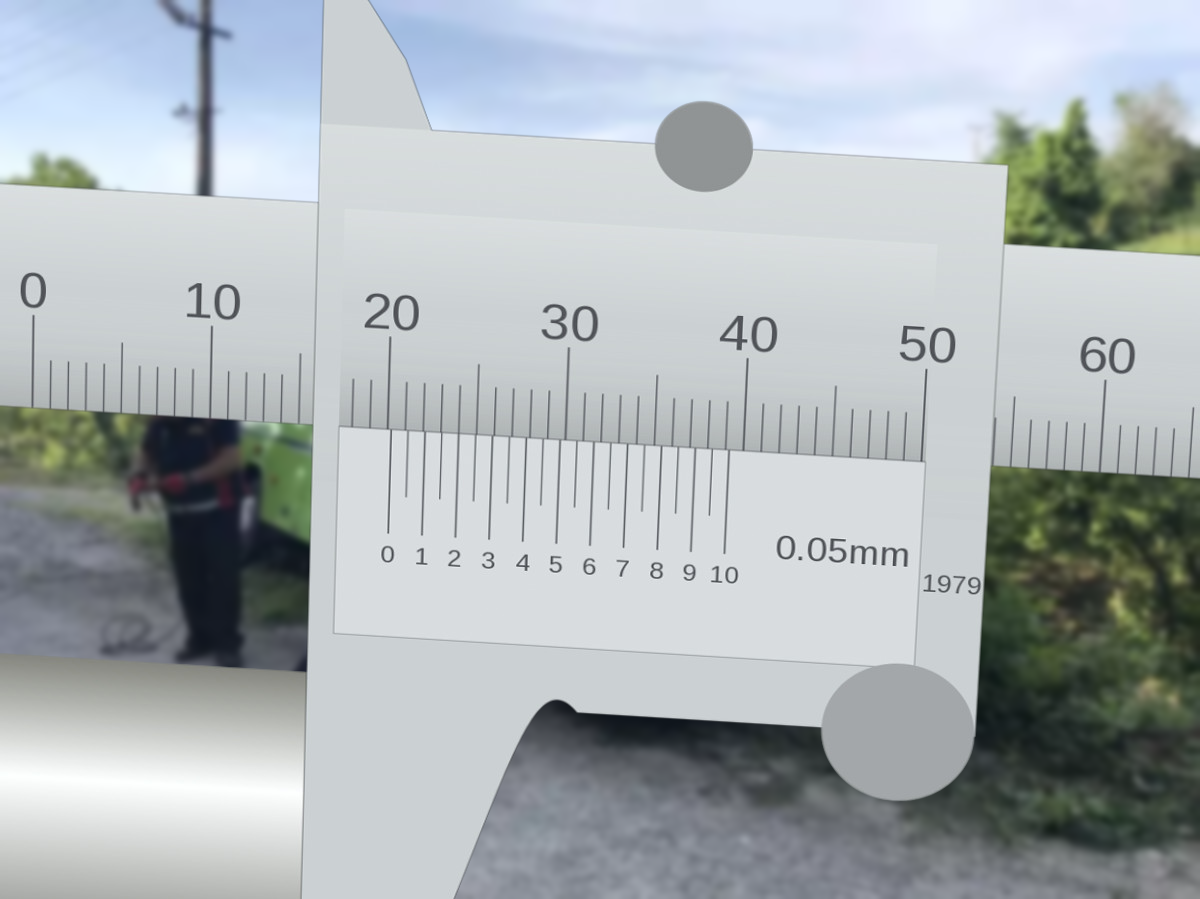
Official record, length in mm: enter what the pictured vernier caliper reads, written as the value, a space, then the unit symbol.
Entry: 20.2 mm
